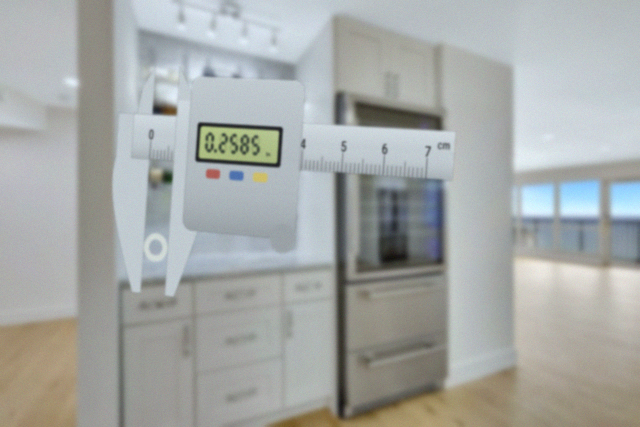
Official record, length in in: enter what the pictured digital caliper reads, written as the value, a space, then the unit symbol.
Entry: 0.2585 in
